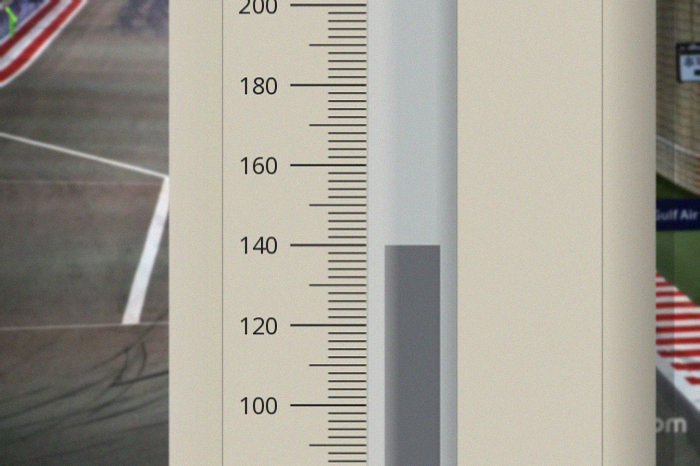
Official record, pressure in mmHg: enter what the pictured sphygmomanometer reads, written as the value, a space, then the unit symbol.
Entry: 140 mmHg
